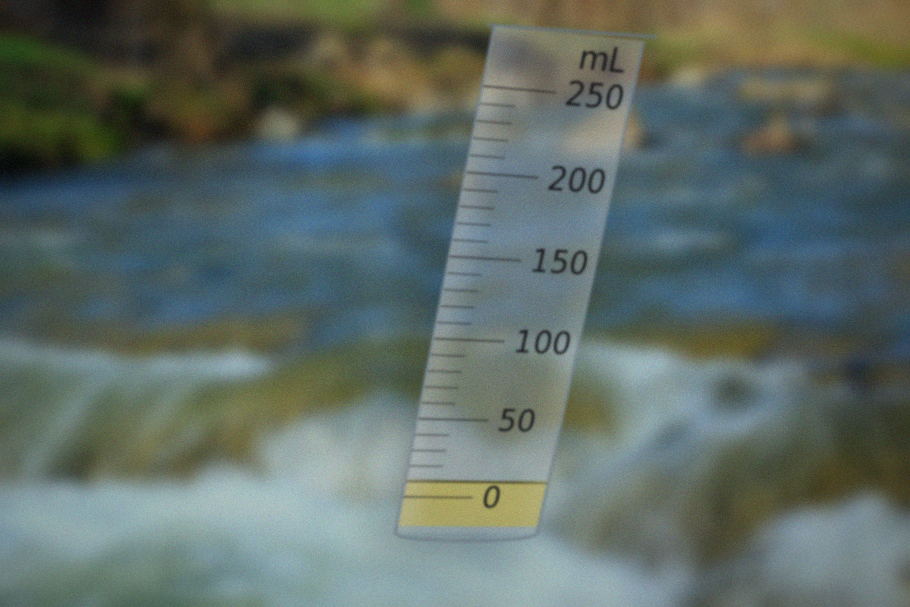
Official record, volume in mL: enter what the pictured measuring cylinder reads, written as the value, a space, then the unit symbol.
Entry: 10 mL
